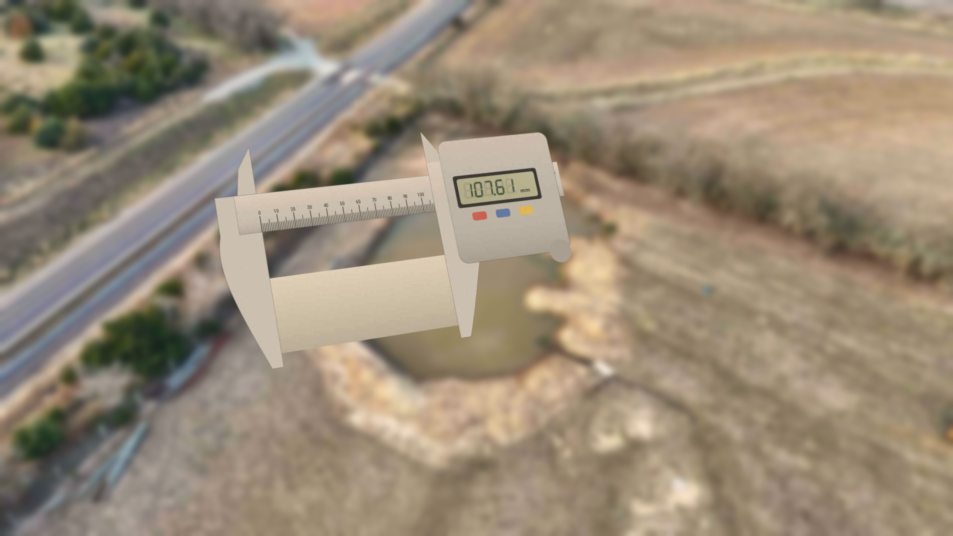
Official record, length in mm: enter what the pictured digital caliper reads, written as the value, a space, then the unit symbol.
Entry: 107.61 mm
